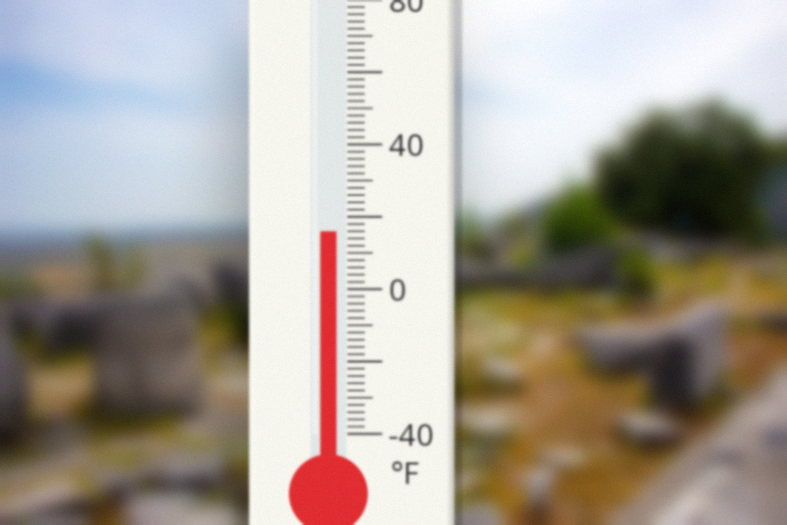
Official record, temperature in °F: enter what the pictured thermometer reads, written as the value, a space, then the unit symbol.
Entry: 16 °F
